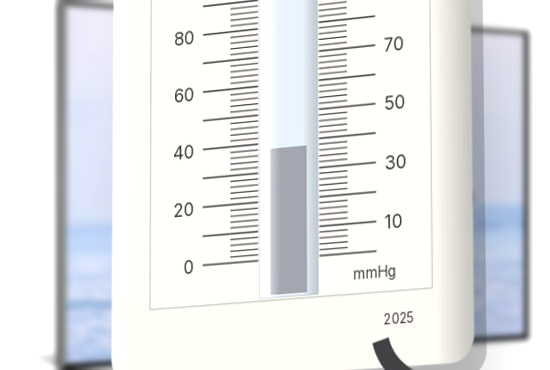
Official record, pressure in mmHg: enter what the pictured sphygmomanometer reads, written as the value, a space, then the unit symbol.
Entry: 38 mmHg
